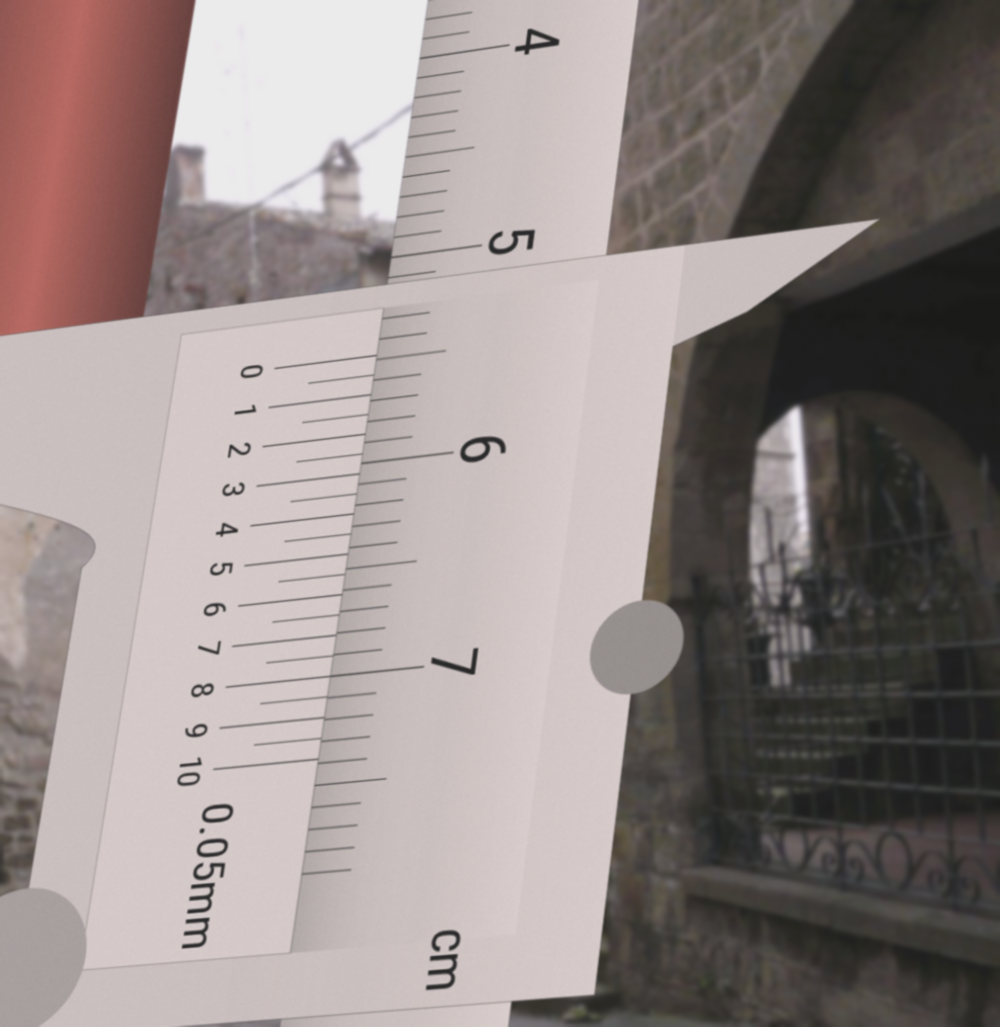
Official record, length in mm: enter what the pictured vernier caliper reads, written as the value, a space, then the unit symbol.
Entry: 54.8 mm
